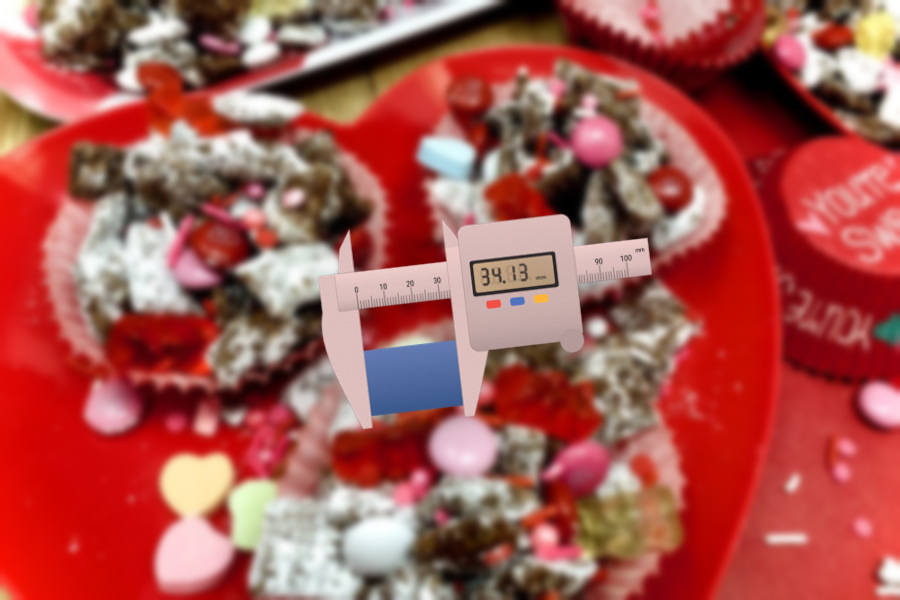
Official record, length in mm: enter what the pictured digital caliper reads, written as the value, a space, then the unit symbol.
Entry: 34.13 mm
